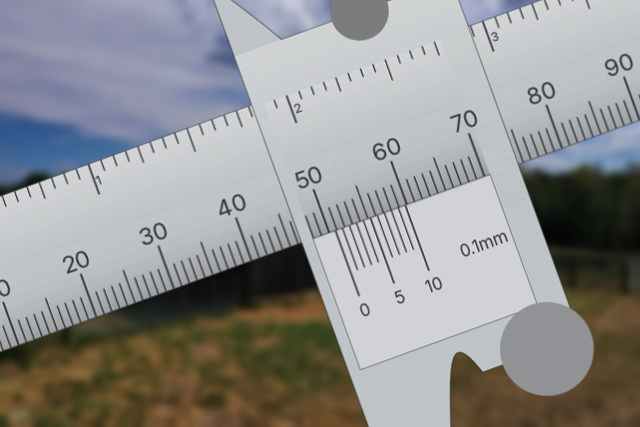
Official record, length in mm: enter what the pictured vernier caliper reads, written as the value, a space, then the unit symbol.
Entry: 50.8 mm
